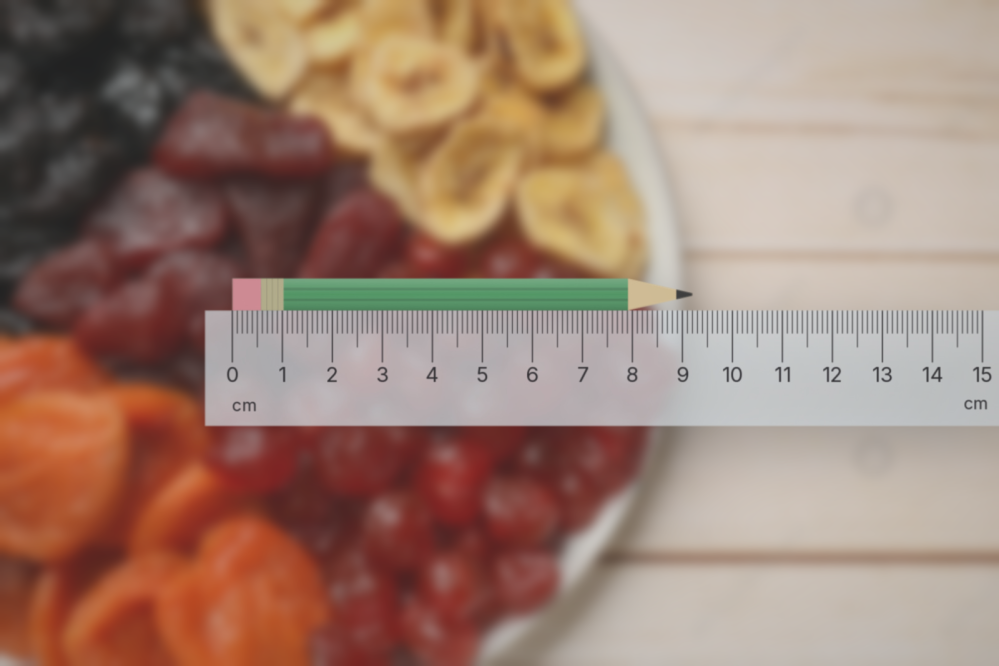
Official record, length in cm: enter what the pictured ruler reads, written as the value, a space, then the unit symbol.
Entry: 9.2 cm
